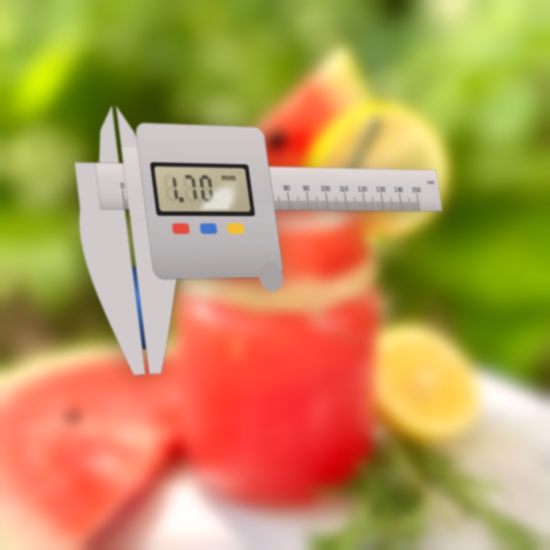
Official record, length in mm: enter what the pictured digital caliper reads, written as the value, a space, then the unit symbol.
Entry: 1.70 mm
